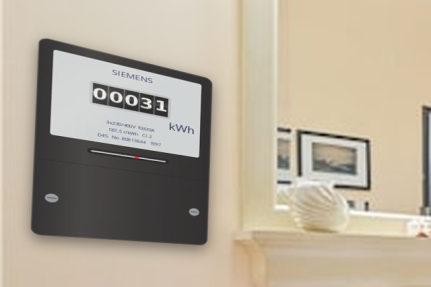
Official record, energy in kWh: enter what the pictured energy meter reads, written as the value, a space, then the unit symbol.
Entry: 31 kWh
